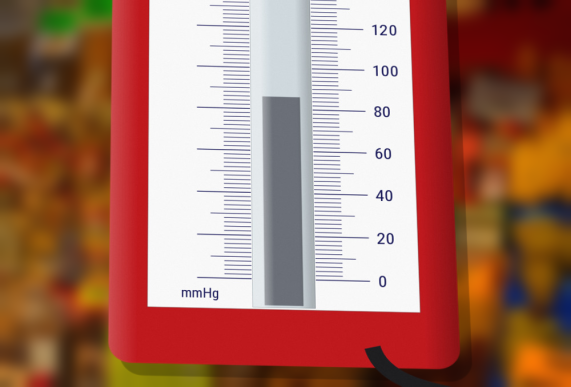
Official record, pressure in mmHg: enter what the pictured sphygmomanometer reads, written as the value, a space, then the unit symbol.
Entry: 86 mmHg
